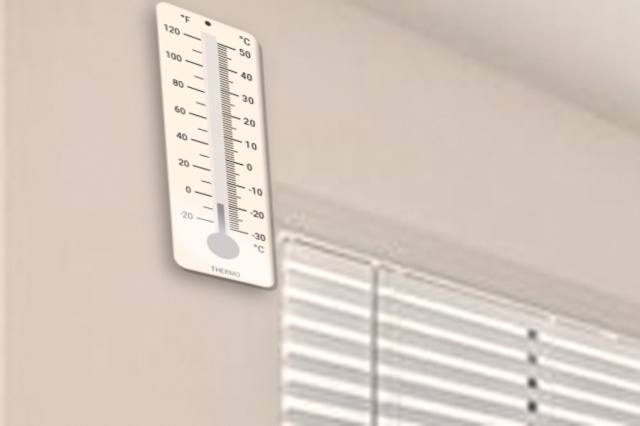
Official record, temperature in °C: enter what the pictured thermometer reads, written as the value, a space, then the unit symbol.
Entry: -20 °C
